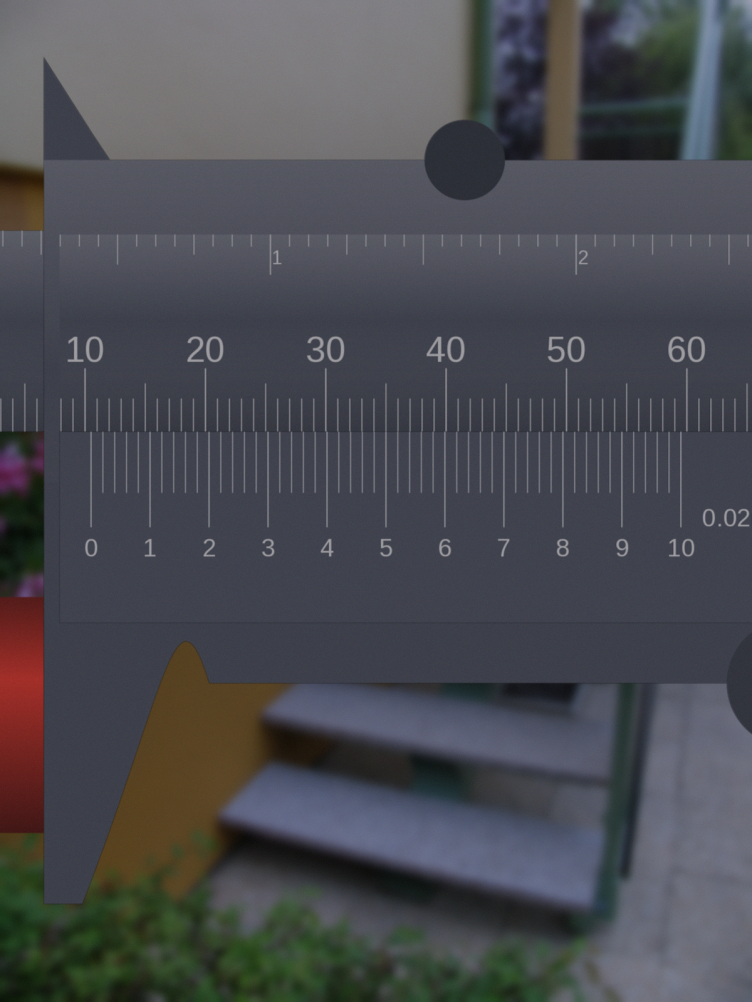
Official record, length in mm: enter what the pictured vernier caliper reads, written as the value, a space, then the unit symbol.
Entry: 10.5 mm
